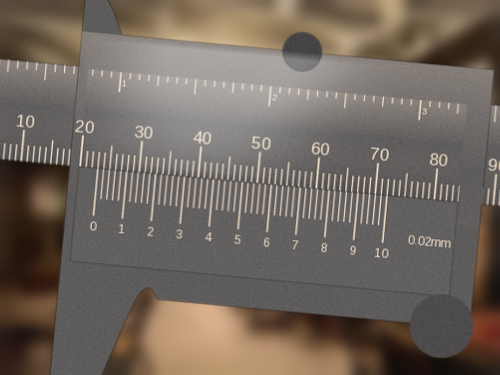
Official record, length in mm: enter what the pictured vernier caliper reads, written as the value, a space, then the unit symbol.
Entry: 23.0 mm
